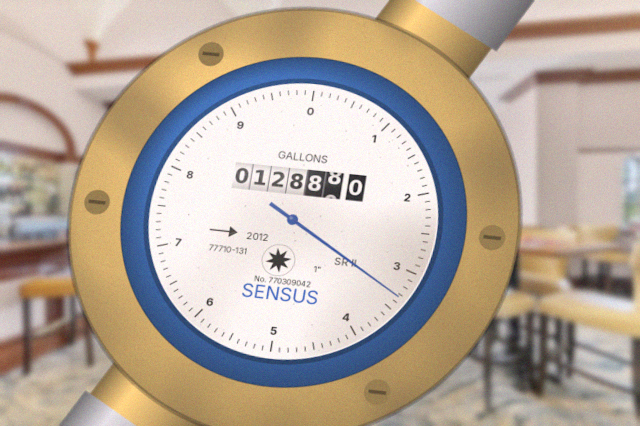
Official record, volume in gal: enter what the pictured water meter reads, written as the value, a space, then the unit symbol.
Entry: 128883.3 gal
